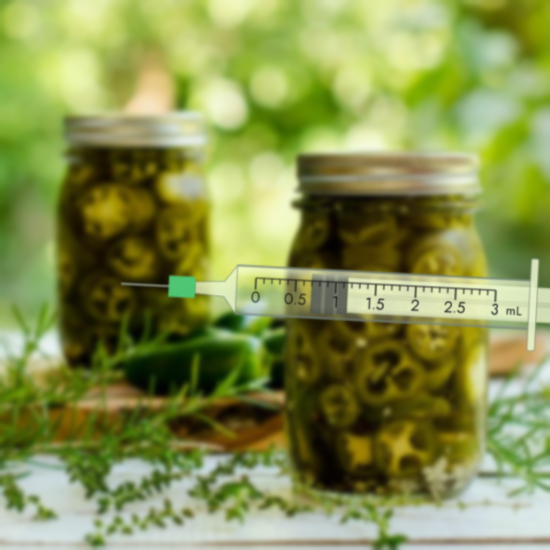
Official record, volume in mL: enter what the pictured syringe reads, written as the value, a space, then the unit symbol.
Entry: 0.7 mL
